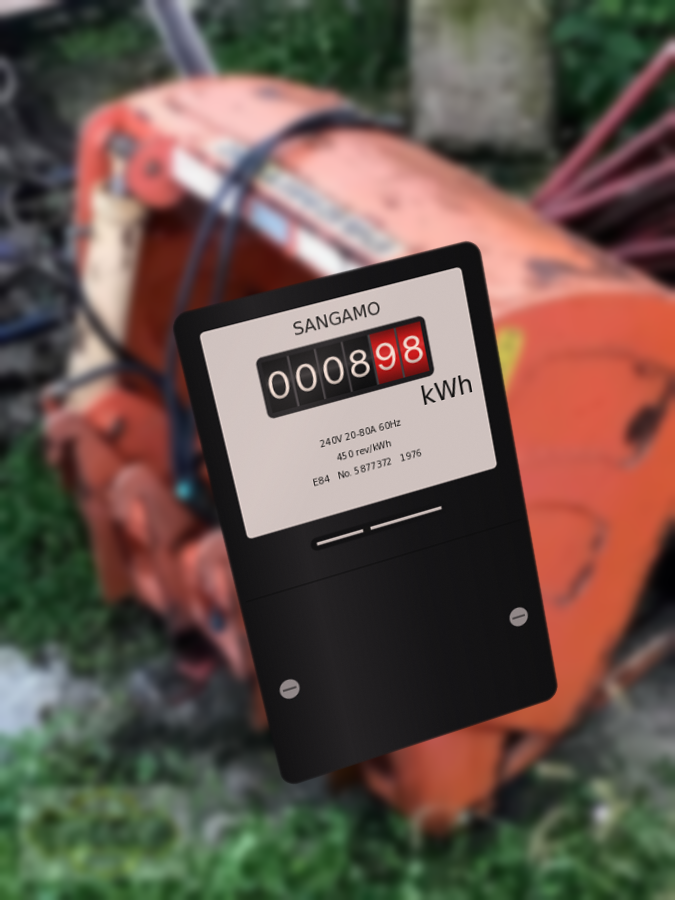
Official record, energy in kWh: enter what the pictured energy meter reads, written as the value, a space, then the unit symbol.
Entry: 8.98 kWh
